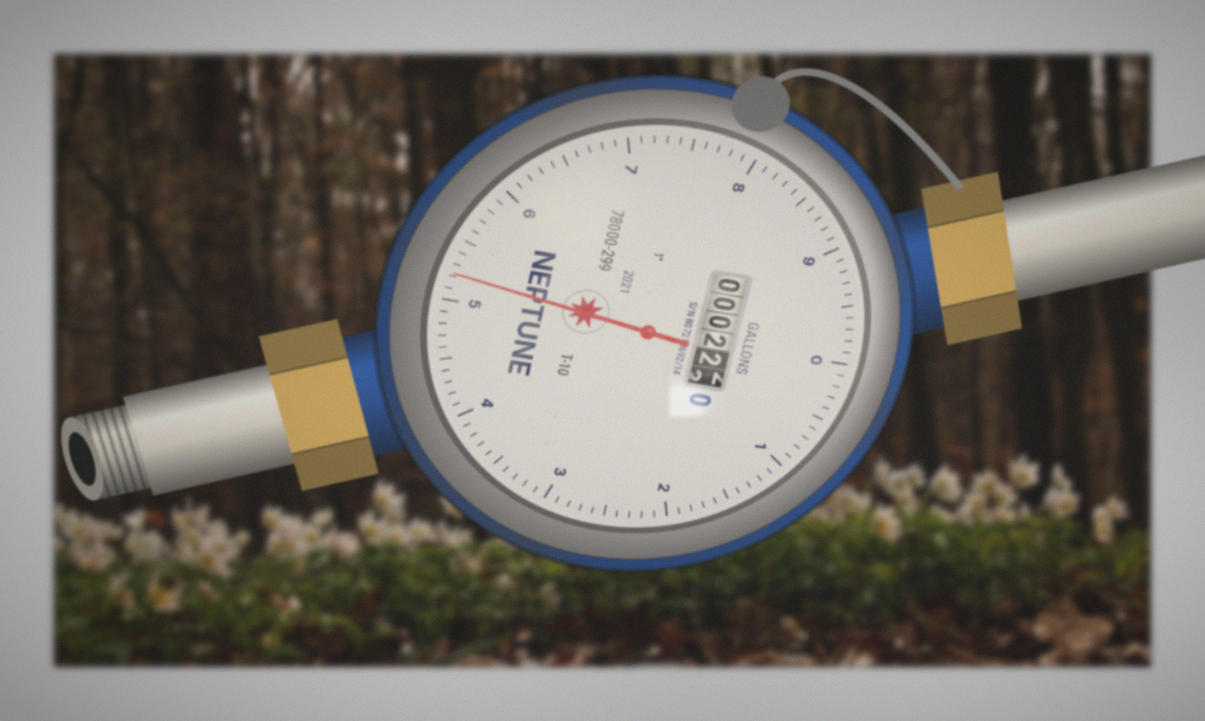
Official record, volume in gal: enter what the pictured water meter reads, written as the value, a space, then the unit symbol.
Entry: 2225.2 gal
